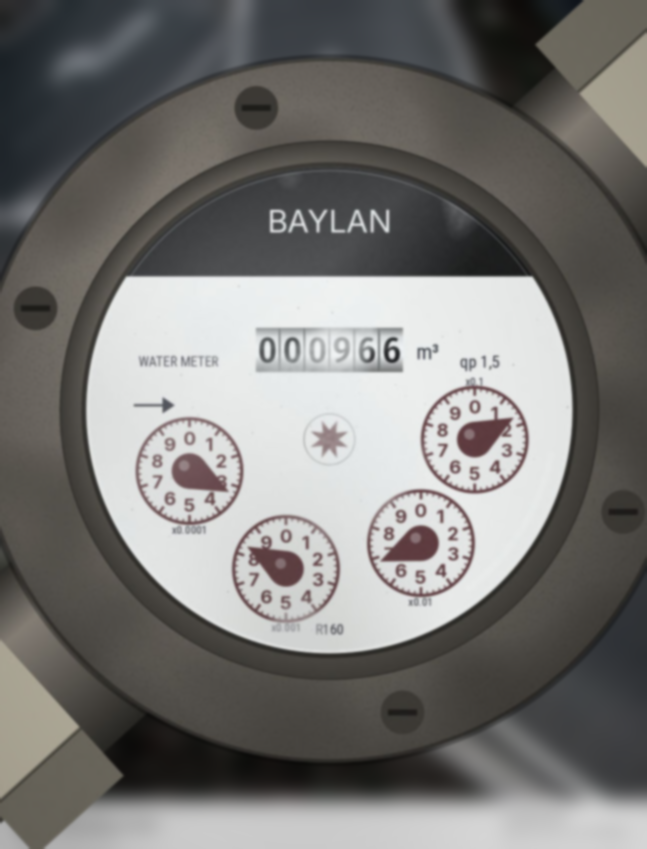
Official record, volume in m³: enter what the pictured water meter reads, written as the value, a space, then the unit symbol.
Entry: 966.1683 m³
